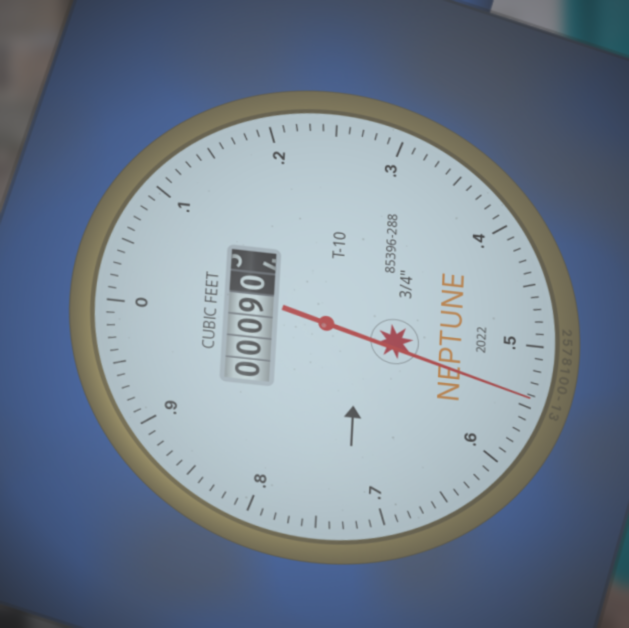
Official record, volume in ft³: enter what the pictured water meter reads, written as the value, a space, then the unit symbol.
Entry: 903.54 ft³
